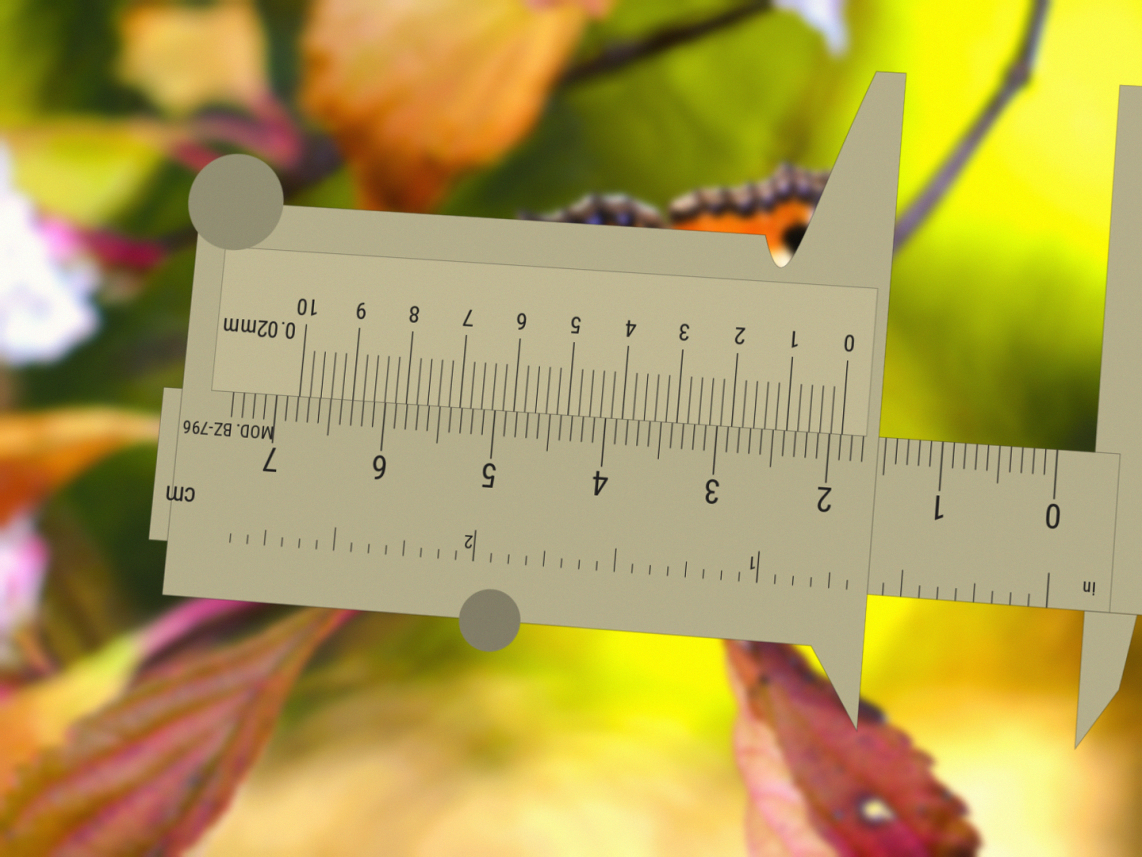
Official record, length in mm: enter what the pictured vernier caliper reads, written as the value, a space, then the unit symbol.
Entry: 18.9 mm
